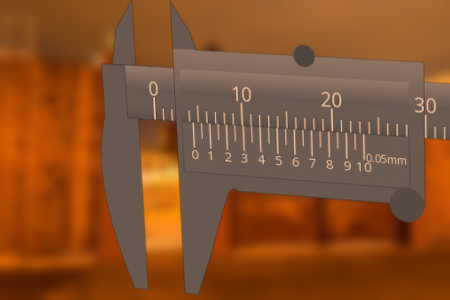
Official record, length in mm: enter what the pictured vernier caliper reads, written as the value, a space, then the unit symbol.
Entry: 4.4 mm
